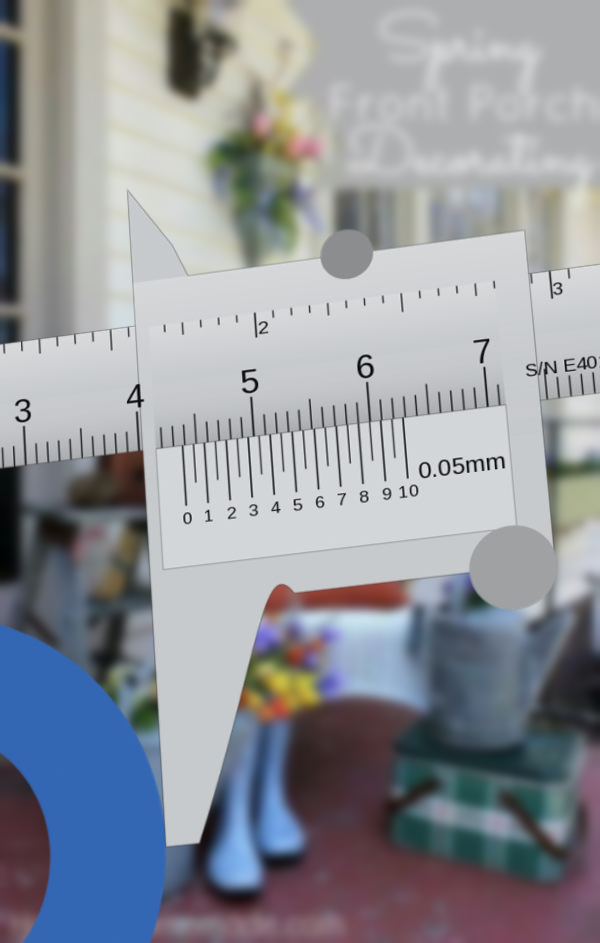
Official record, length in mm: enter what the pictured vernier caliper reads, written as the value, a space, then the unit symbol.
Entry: 43.8 mm
